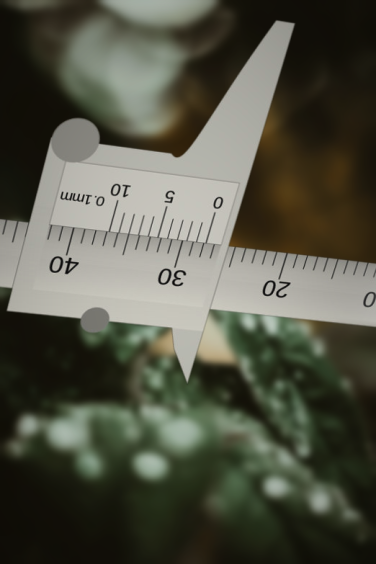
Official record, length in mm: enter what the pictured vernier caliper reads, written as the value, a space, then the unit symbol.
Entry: 27.8 mm
